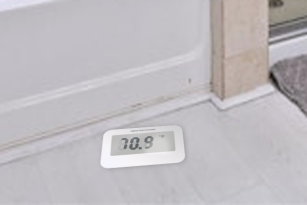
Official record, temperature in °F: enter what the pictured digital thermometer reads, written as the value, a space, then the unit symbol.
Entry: 70.9 °F
